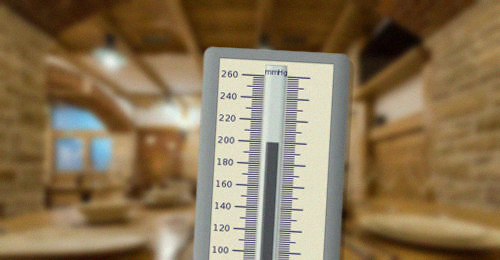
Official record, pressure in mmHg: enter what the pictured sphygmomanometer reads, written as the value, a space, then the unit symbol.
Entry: 200 mmHg
